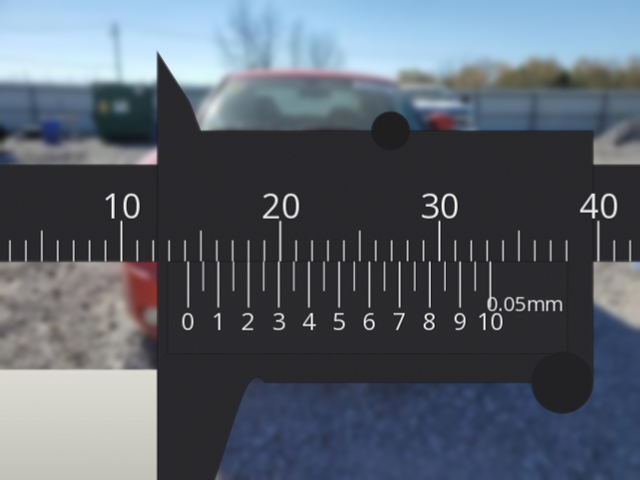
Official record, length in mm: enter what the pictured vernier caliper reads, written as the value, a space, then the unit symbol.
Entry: 14.2 mm
